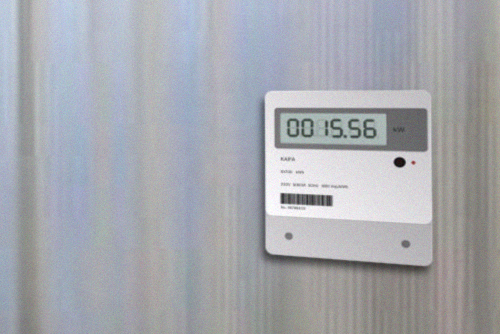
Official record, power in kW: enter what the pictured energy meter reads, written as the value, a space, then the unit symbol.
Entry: 15.56 kW
